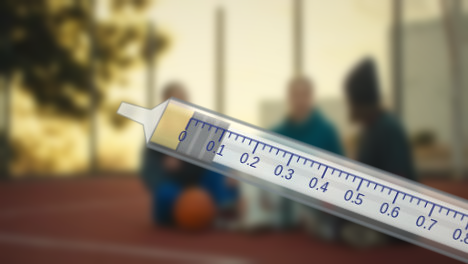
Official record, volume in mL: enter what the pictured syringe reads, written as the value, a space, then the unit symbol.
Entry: 0 mL
